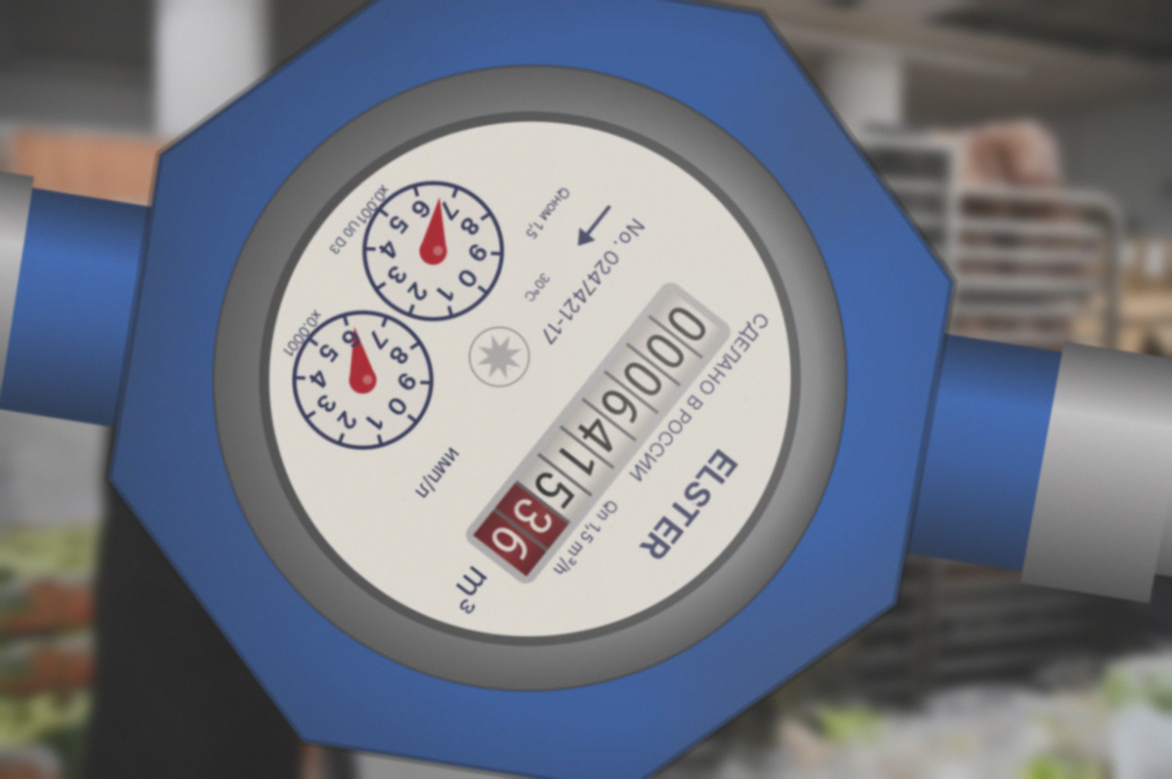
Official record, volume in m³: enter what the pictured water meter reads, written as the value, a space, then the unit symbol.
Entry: 6415.3666 m³
